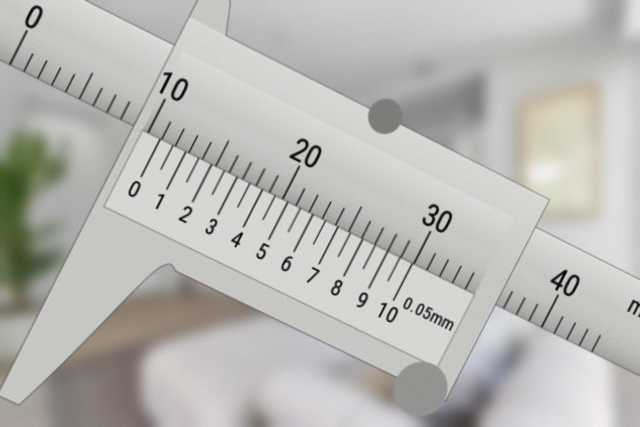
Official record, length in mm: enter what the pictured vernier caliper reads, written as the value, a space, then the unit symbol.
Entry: 10.9 mm
